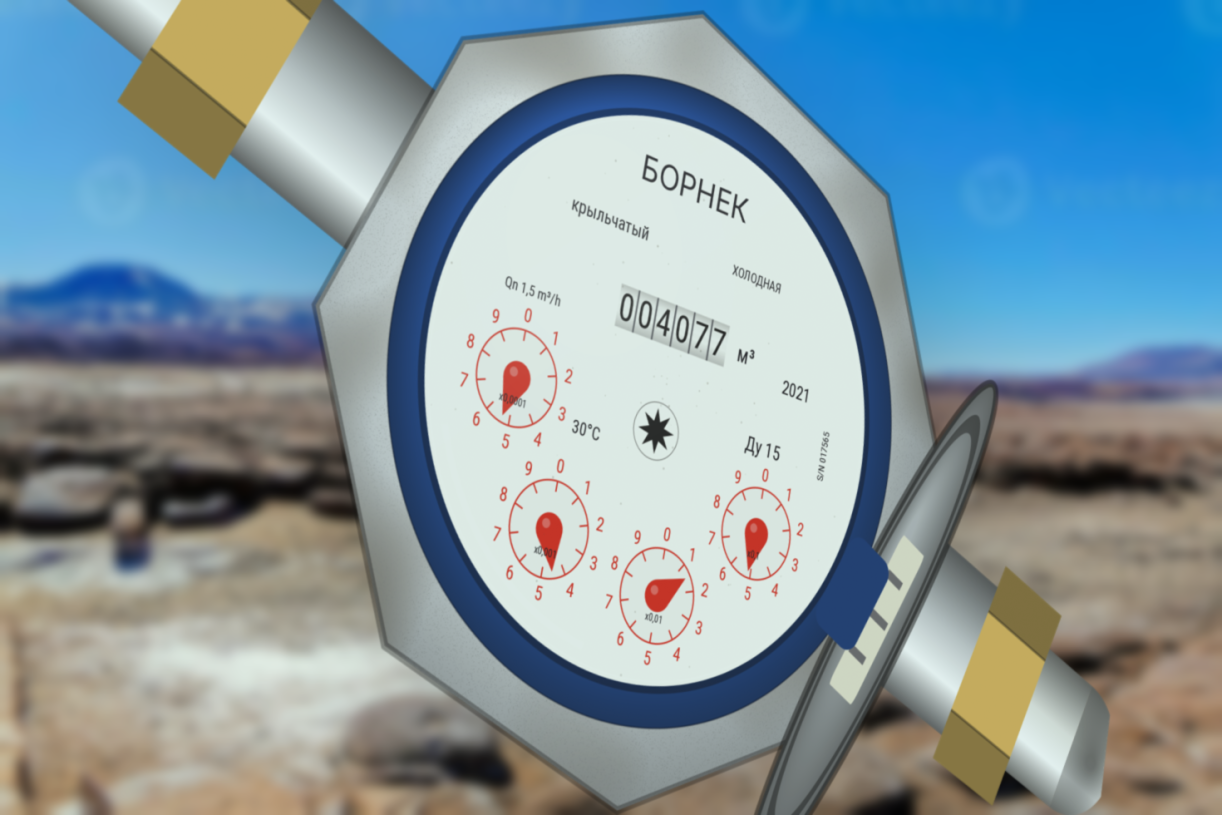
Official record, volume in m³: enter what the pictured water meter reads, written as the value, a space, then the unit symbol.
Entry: 4077.5145 m³
